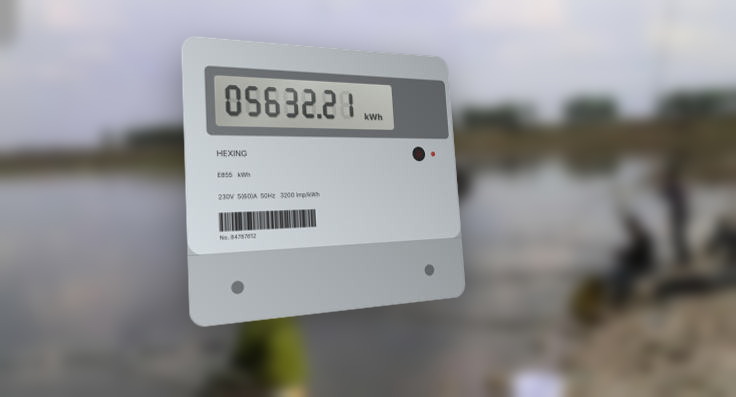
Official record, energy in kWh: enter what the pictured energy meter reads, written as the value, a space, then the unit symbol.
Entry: 5632.21 kWh
